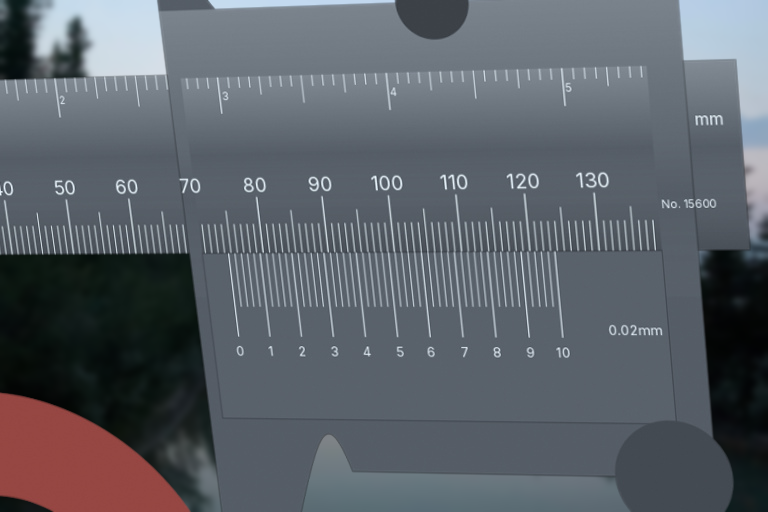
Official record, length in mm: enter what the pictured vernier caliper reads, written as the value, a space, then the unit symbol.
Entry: 74.6 mm
